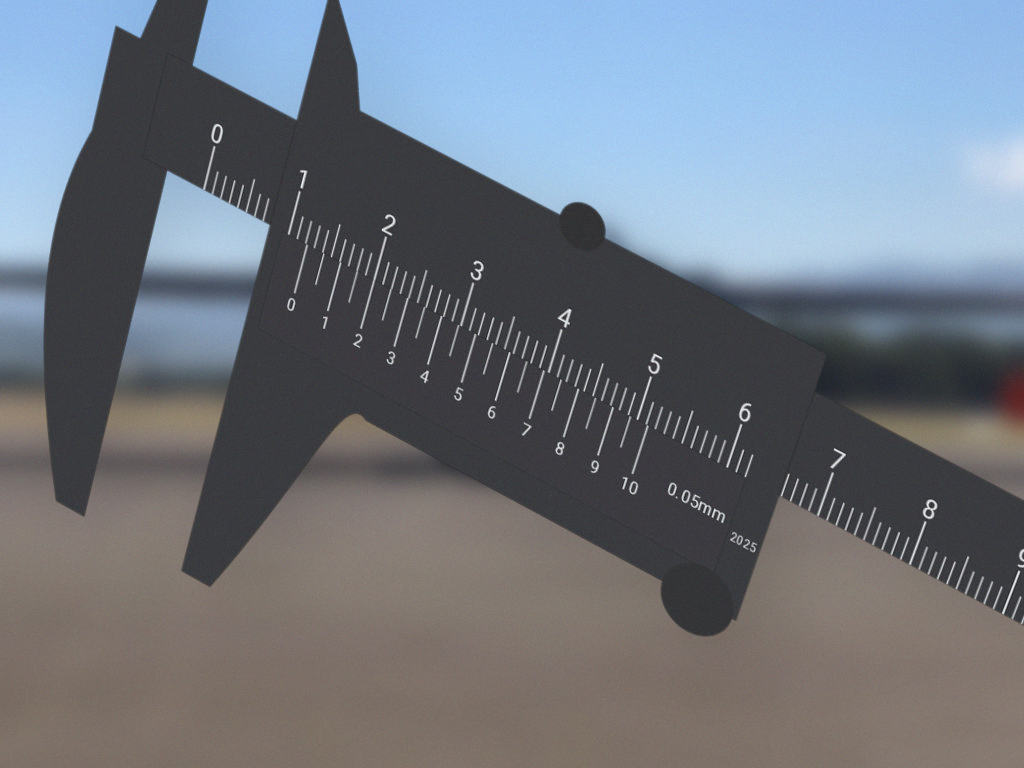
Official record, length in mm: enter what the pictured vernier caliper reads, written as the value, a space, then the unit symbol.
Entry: 12.2 mm
